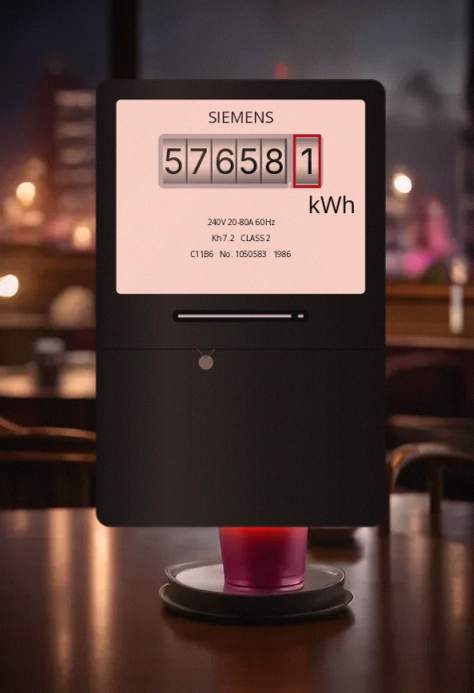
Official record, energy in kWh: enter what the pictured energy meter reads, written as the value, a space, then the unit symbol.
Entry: 57658.1 kWh
